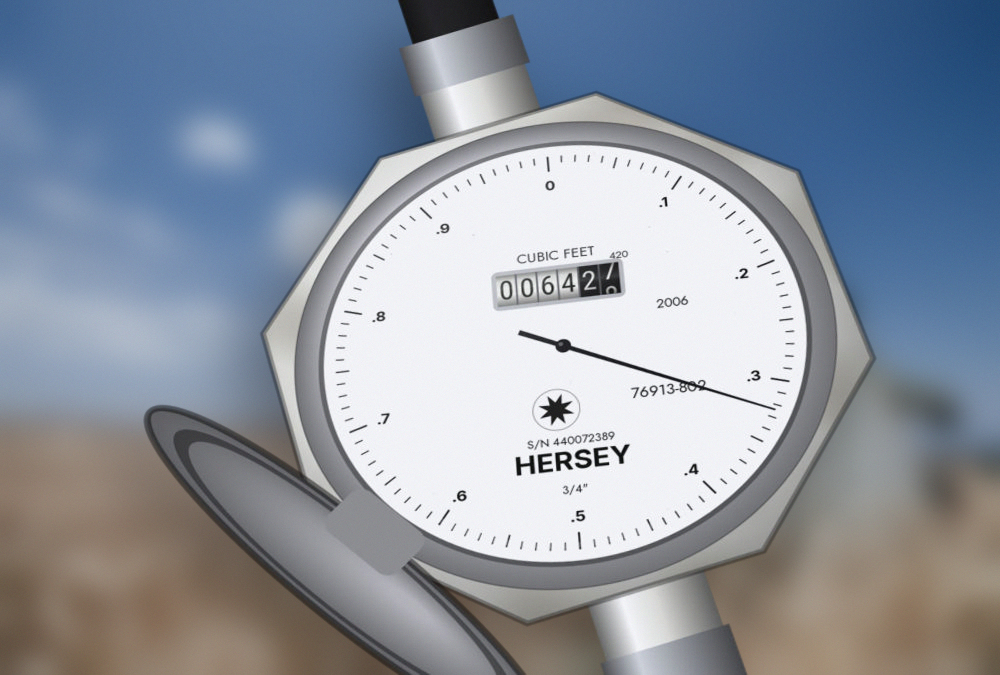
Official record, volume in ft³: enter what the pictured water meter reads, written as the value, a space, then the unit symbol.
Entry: 6427.32 ft³
